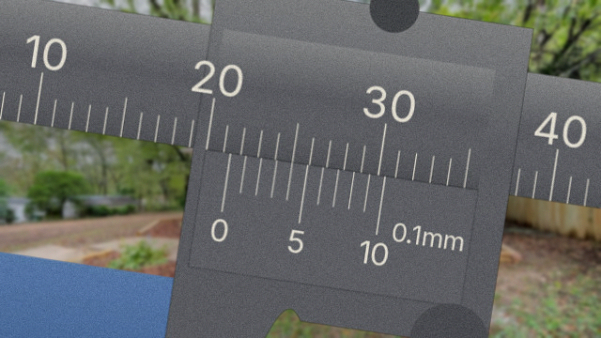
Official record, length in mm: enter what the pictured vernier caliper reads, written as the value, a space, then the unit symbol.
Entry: 21.4 mm
